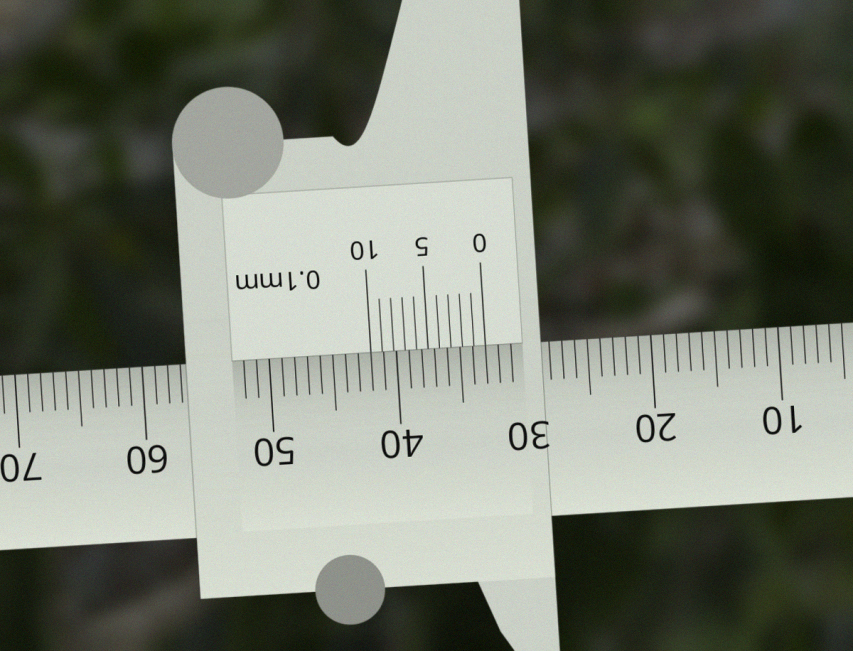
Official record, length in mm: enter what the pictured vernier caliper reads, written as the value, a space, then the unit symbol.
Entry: 33.0 mm
